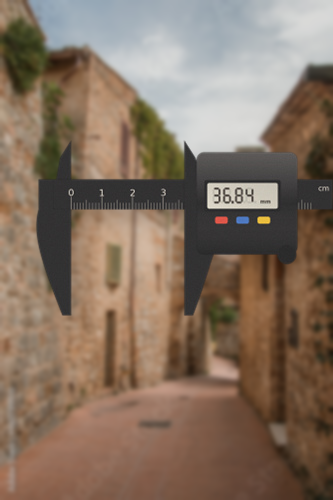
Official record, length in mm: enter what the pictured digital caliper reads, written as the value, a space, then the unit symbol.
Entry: 36.84 mm
